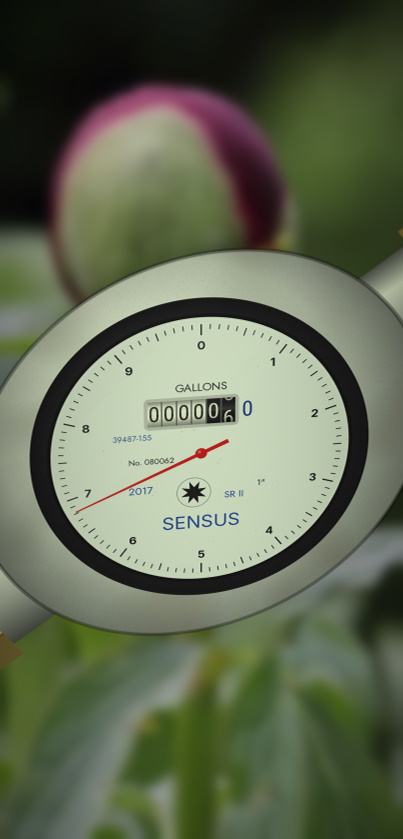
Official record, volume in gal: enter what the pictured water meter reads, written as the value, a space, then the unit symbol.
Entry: 56.8 gal
